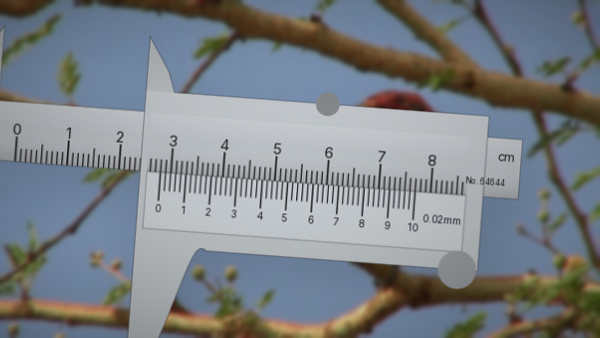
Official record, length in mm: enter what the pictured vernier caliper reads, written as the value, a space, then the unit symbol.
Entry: 28.0 mm
